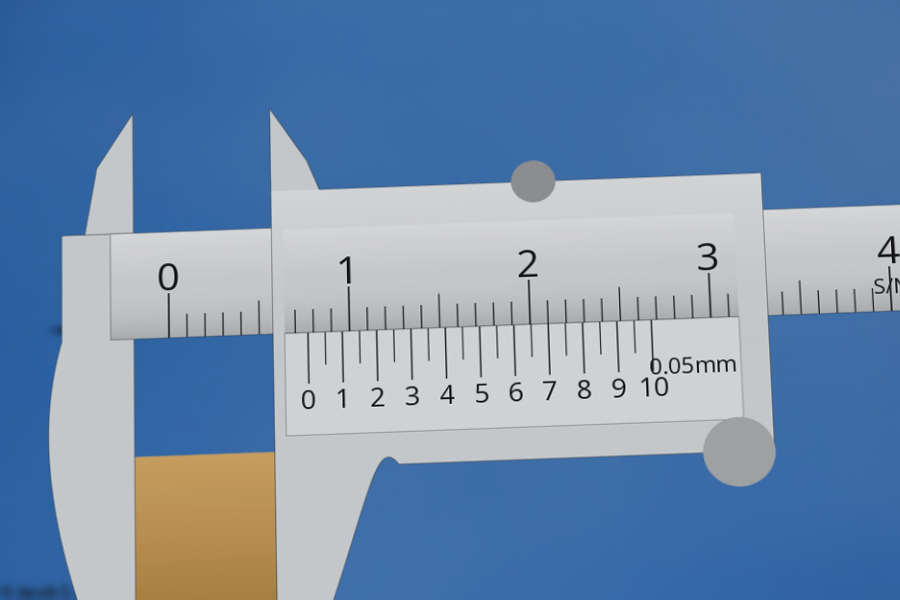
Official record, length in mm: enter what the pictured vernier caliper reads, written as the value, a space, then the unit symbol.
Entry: 7.7 mm
